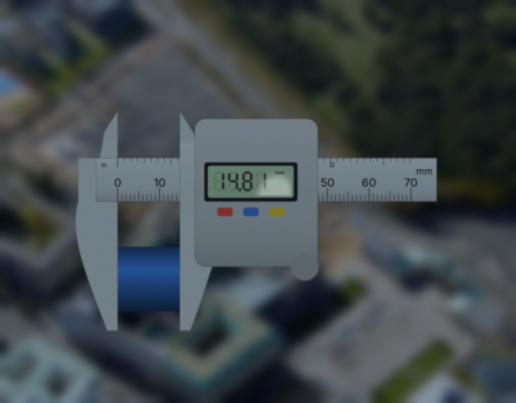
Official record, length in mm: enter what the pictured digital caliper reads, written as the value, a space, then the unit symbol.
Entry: 14.81 mm
